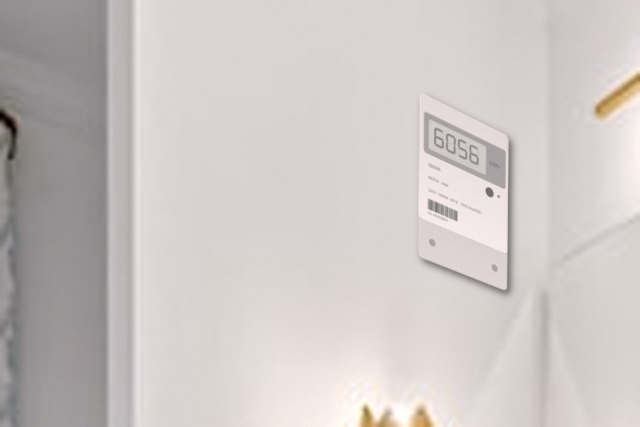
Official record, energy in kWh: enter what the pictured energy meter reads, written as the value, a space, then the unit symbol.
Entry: 6056 kWh
